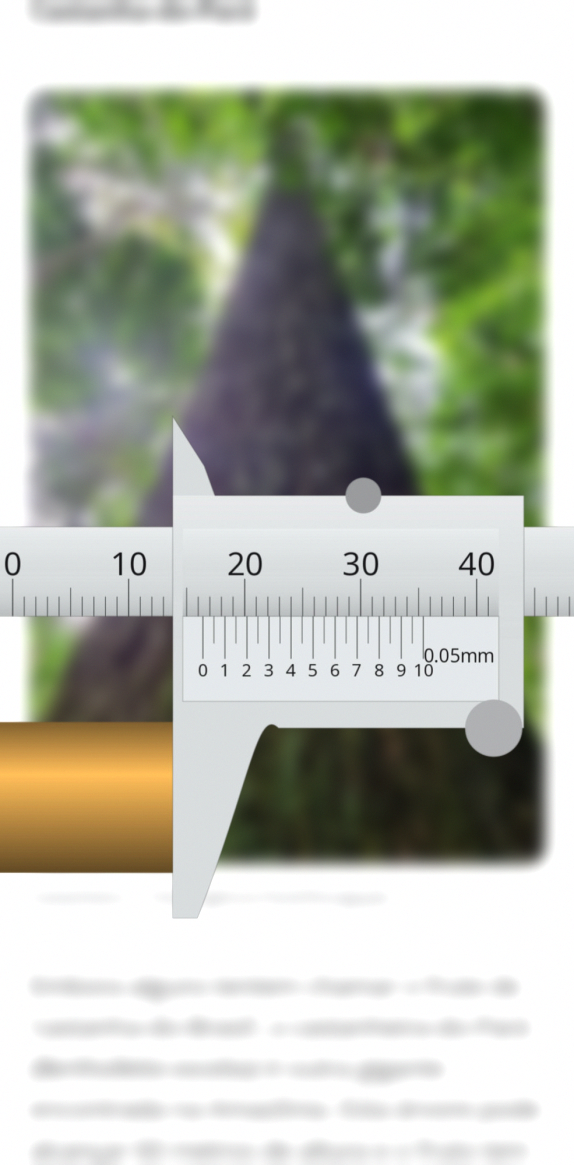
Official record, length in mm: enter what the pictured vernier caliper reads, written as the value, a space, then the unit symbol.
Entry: 16.4 mm
